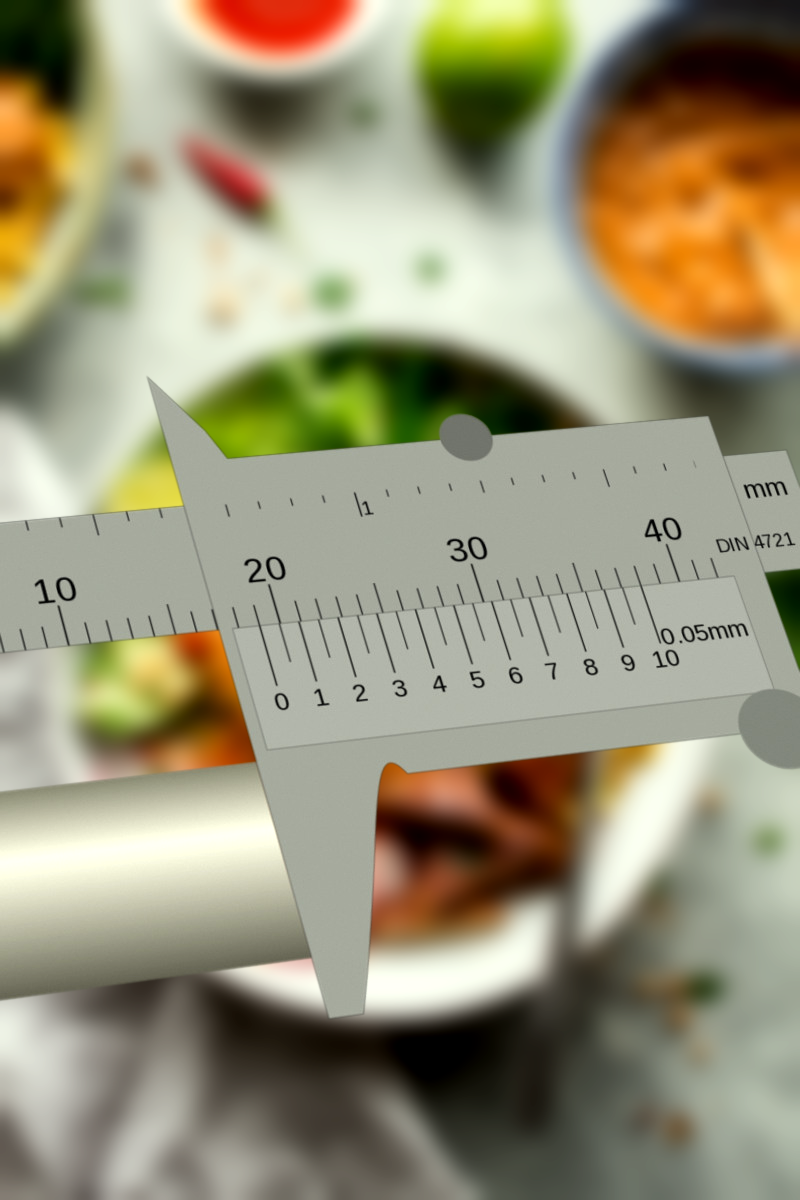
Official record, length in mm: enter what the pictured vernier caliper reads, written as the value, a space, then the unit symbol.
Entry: 19.0 mm
